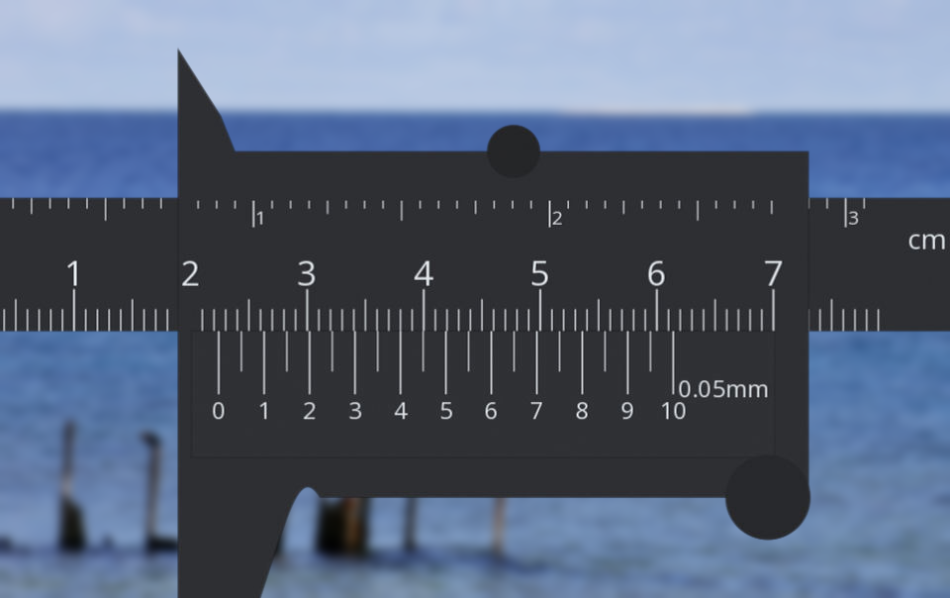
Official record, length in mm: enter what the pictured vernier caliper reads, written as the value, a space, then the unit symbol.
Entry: 22.4 mm
